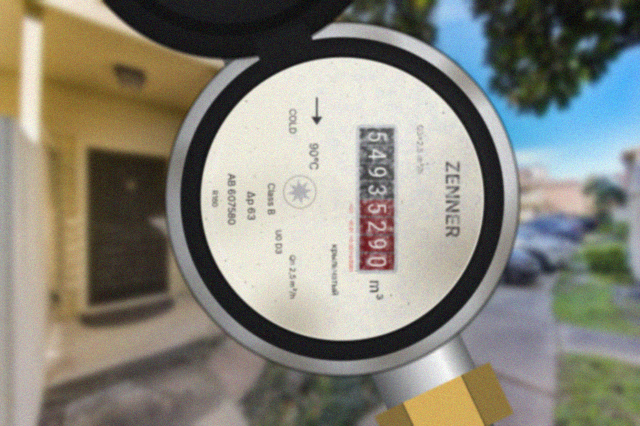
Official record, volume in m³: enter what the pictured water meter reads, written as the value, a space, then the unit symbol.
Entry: 5493.5290 m³
